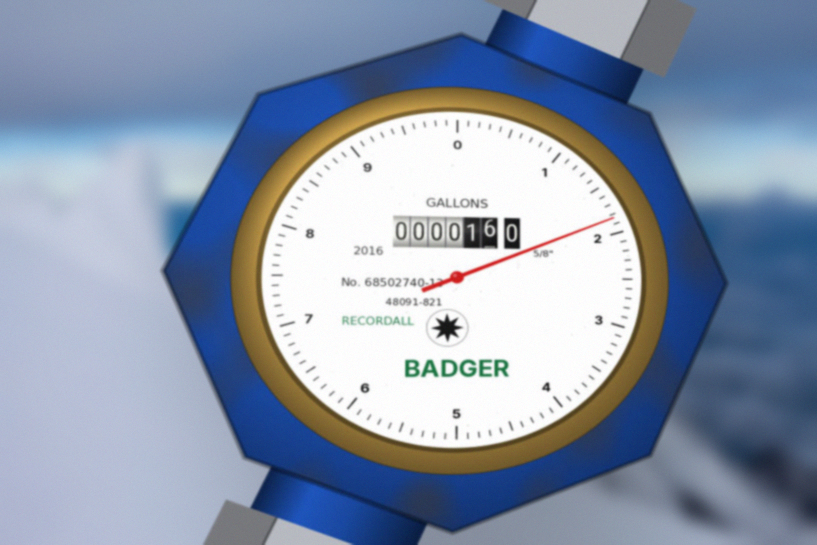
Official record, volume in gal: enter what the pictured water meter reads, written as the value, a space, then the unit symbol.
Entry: 161.8 gal
